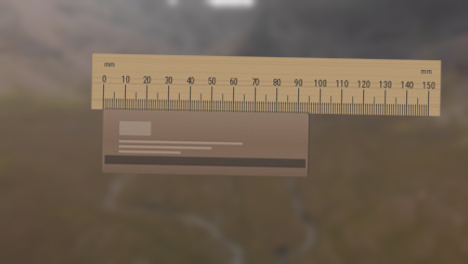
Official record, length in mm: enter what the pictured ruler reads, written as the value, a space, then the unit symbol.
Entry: 95 mm
